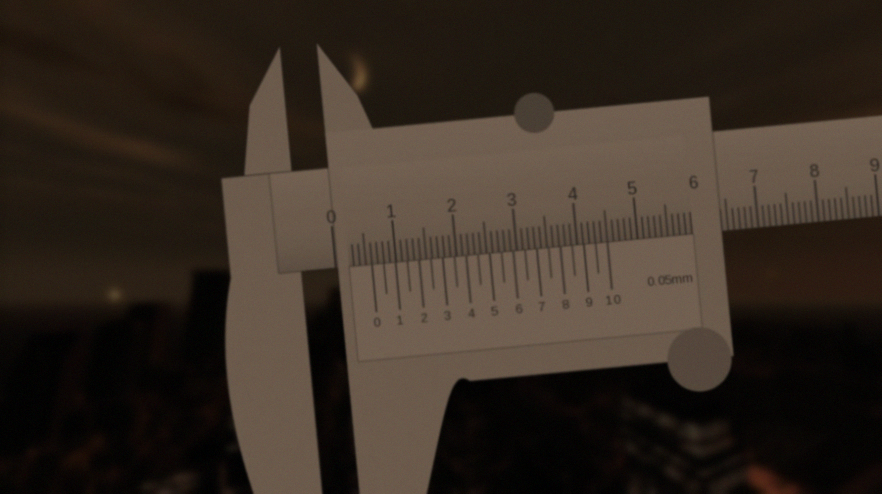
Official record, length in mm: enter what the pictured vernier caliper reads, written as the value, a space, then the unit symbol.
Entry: 6.0 mm
